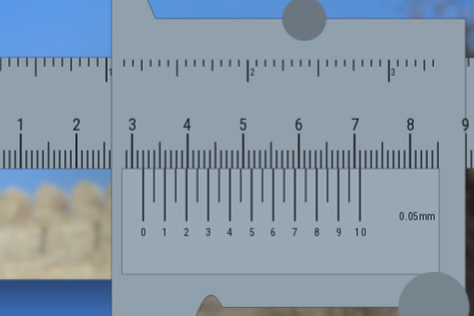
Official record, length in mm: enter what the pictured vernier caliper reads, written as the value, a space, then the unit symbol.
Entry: 32.0 mm
